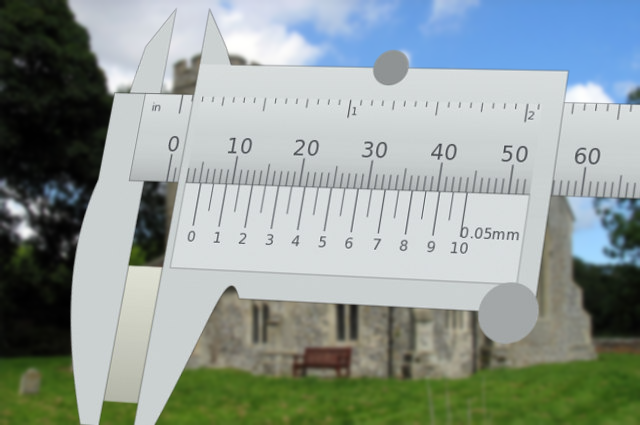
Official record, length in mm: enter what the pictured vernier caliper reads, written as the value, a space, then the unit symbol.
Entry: 5.2 mm
